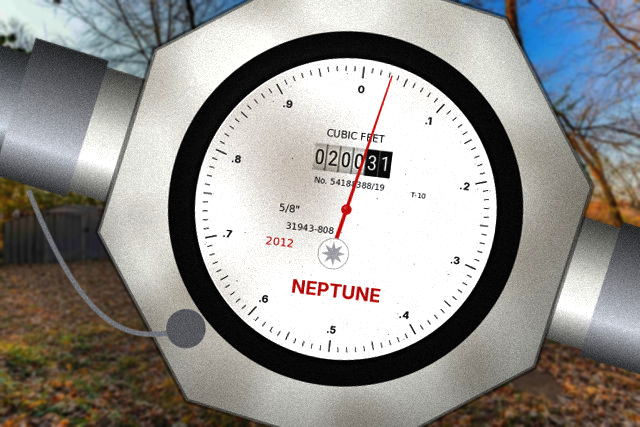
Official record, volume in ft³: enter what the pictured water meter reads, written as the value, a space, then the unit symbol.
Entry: 20031.03 ft³
